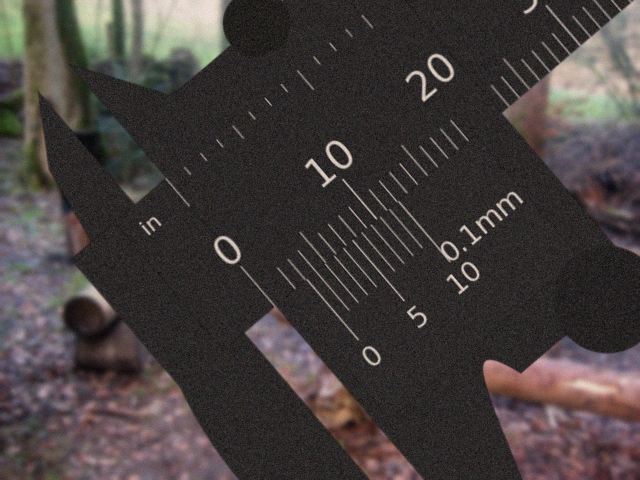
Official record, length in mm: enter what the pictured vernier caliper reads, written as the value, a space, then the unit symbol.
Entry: 3.1 mm
